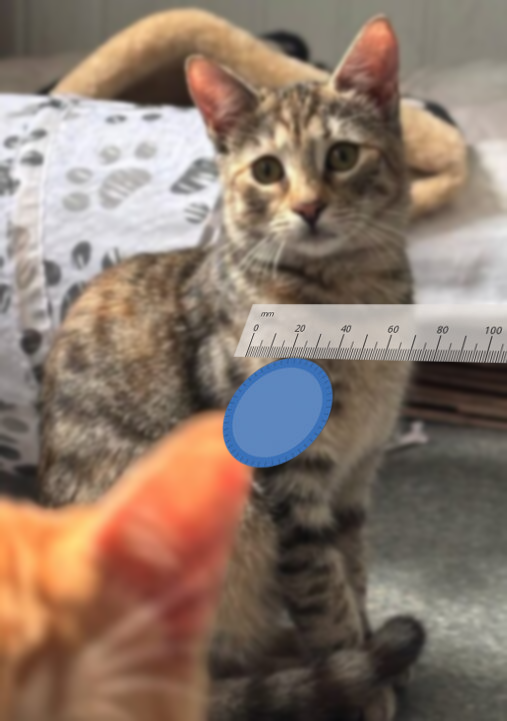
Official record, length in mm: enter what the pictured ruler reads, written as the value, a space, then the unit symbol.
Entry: 45 mm
